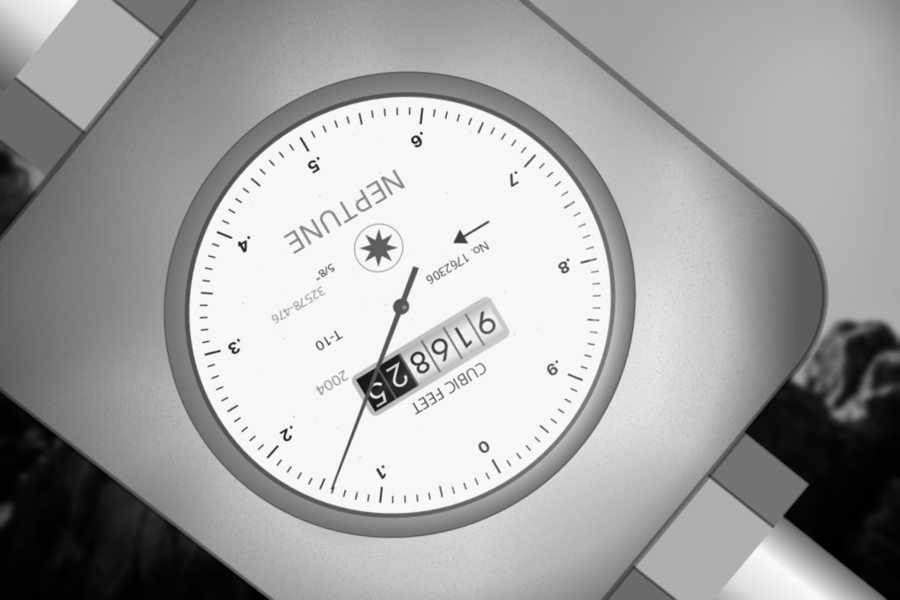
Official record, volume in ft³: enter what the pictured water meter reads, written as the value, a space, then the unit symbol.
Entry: 916825.14 ft³
